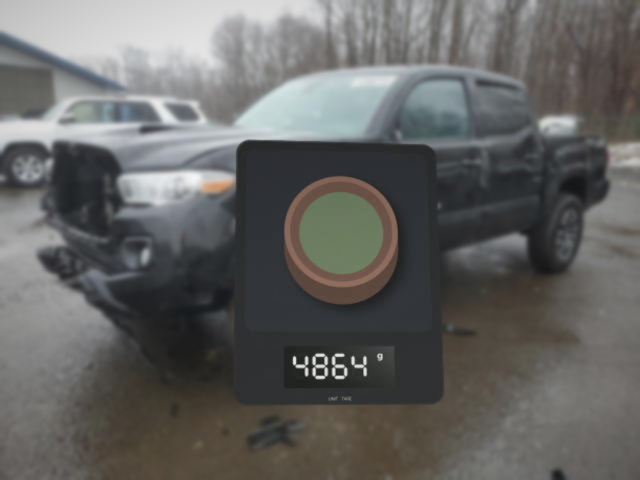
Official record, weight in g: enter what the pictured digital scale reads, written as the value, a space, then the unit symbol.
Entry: 4864 g
